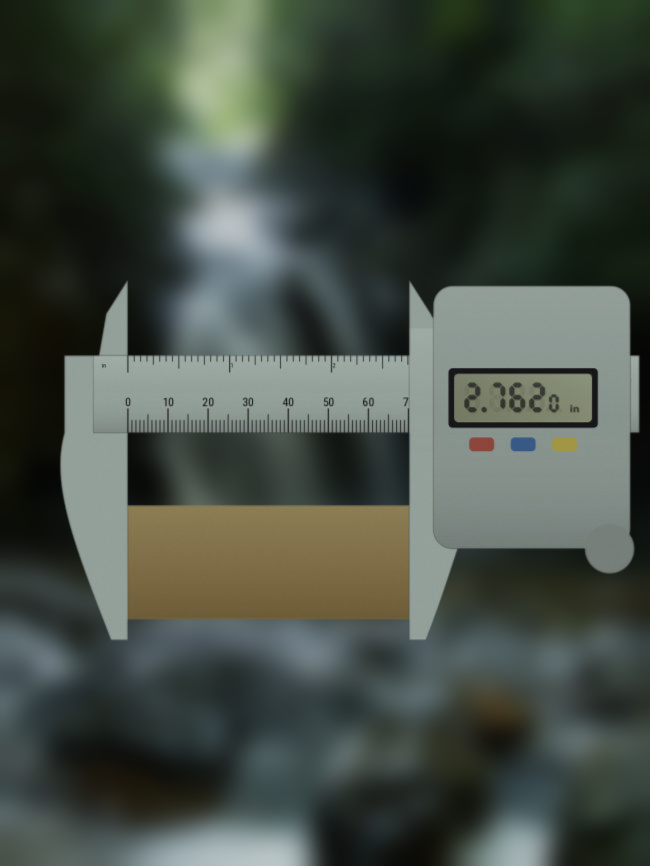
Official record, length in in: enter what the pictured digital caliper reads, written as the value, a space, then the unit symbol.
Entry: 2.7620 in
